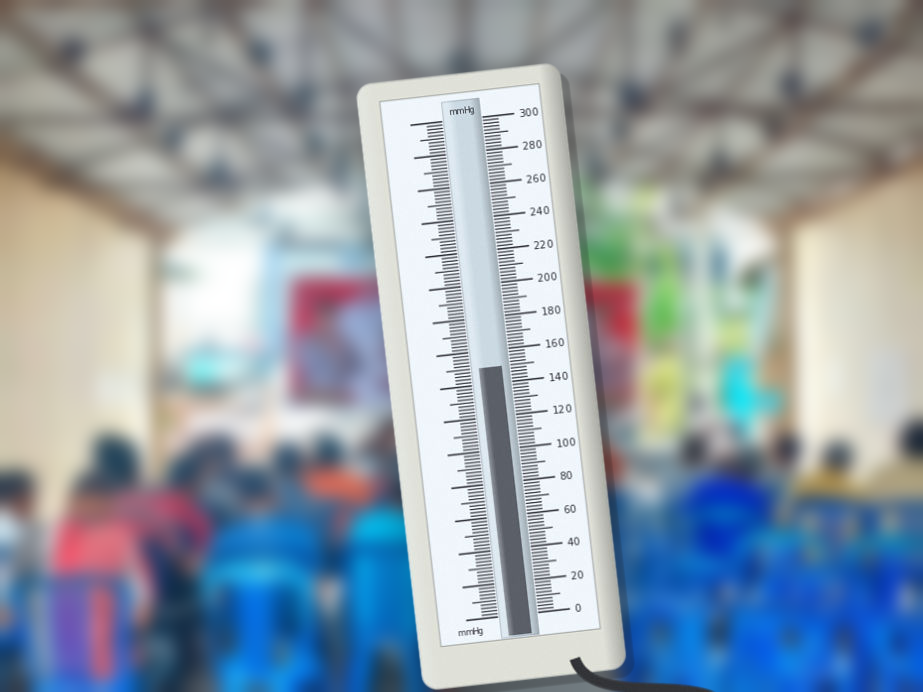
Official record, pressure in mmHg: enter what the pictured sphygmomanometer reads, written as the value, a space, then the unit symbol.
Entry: 150 mmHg
